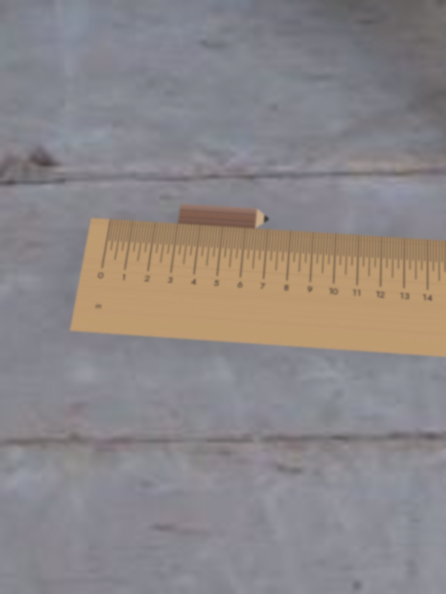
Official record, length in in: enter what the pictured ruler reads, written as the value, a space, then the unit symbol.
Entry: 4 in
